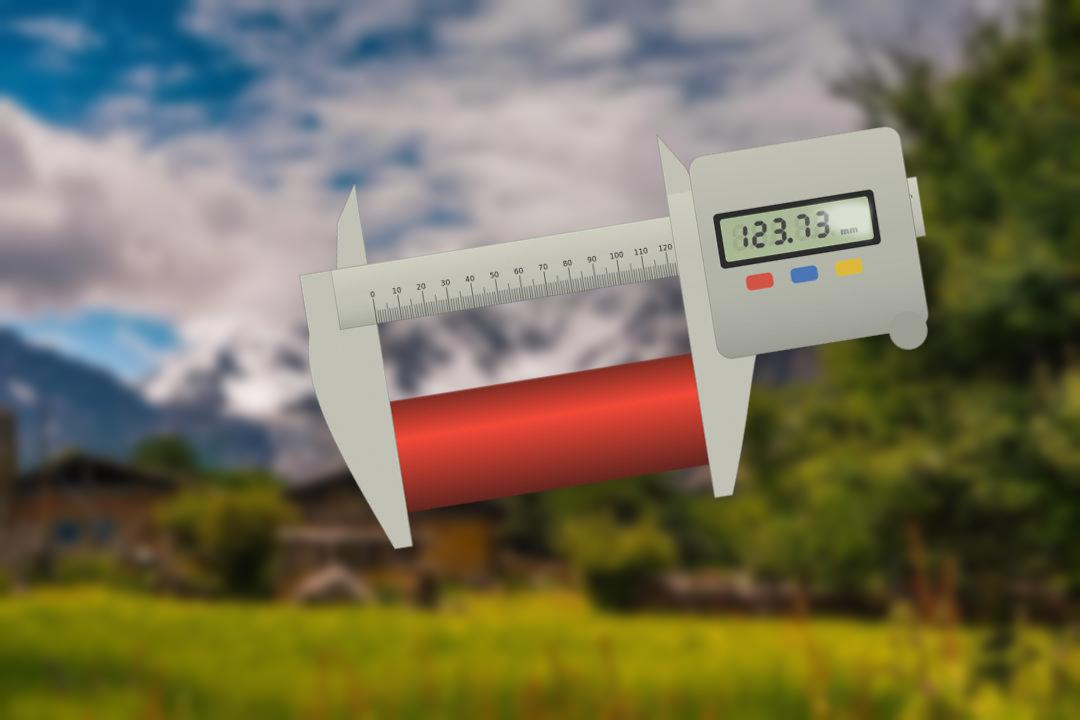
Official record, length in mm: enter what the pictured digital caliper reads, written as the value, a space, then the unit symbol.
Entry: 123.73 mm
